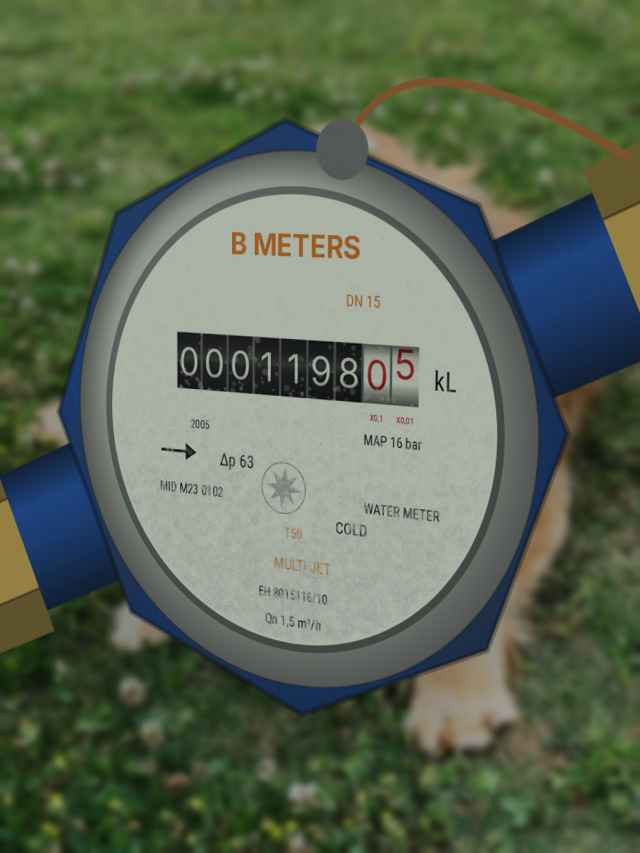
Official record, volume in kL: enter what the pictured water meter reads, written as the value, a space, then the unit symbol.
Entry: 1198.05 kL
